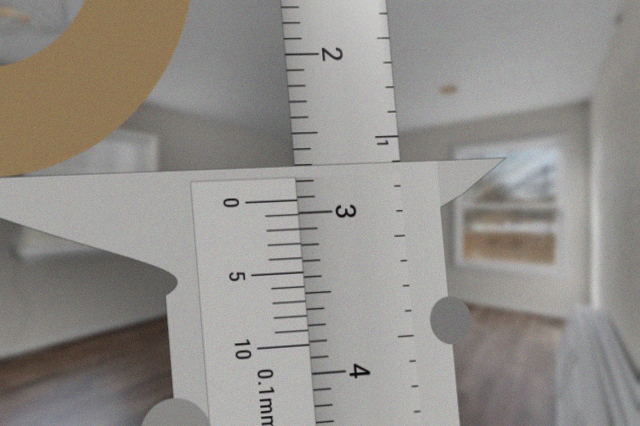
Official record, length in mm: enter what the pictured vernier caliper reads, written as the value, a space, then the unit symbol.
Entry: 29.2 mm
